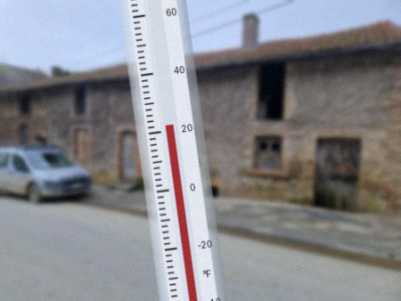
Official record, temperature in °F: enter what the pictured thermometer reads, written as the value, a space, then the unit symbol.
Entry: 22 °F
